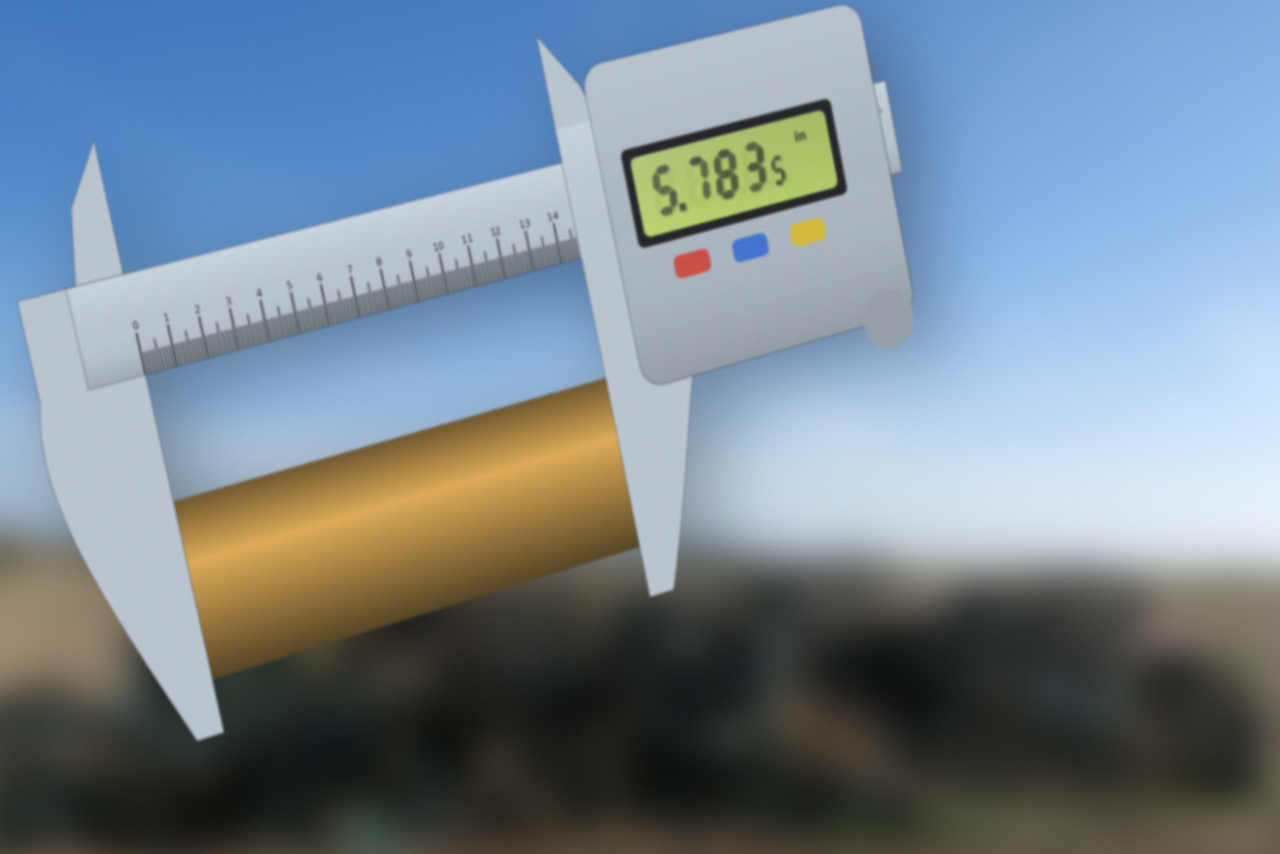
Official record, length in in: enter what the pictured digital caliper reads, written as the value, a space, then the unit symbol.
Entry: 5.7835 in
